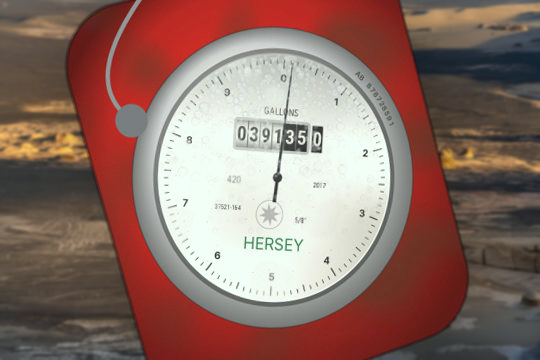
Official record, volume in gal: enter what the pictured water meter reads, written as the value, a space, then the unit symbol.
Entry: 391350.1 gal
